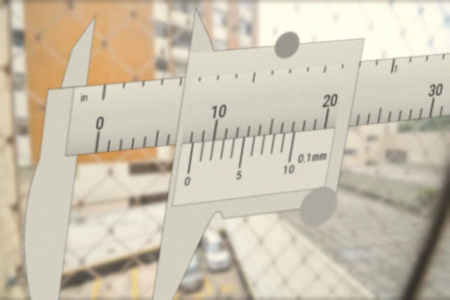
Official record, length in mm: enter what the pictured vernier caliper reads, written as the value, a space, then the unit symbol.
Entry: 8.2 mm
